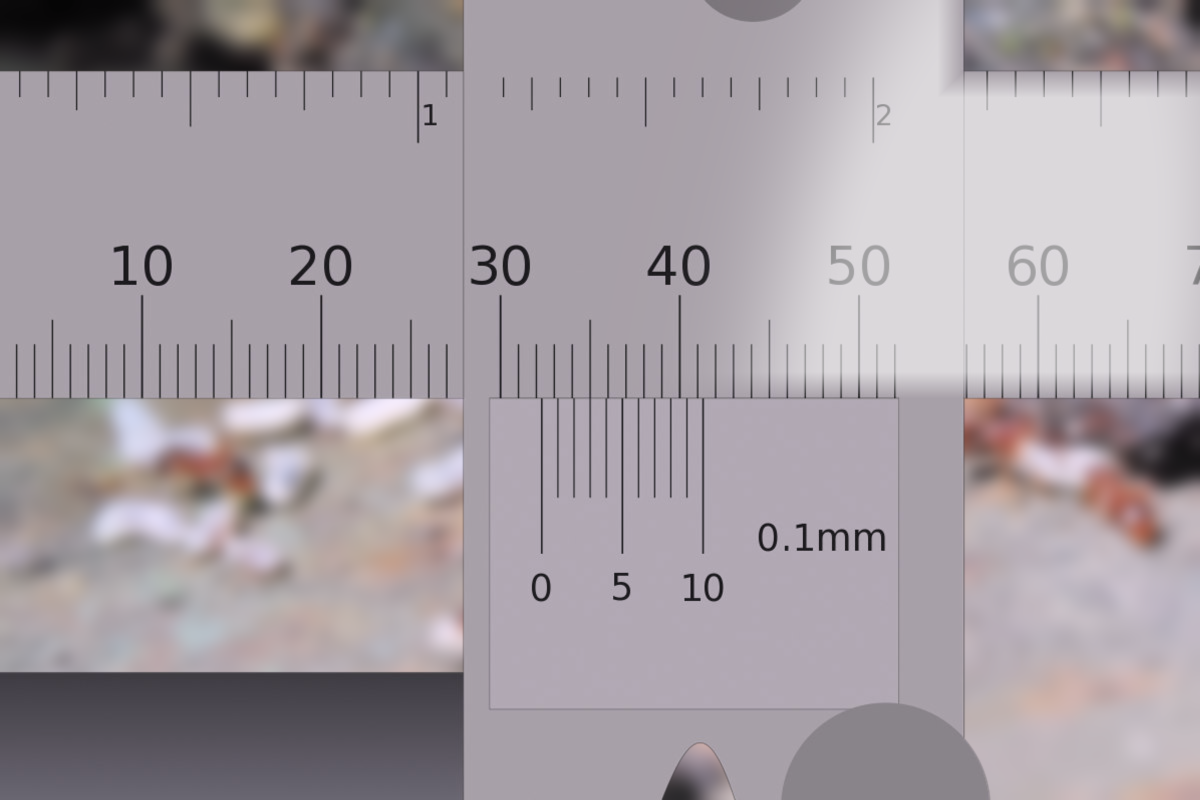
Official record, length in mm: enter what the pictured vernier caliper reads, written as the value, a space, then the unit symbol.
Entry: 32.3 mm
